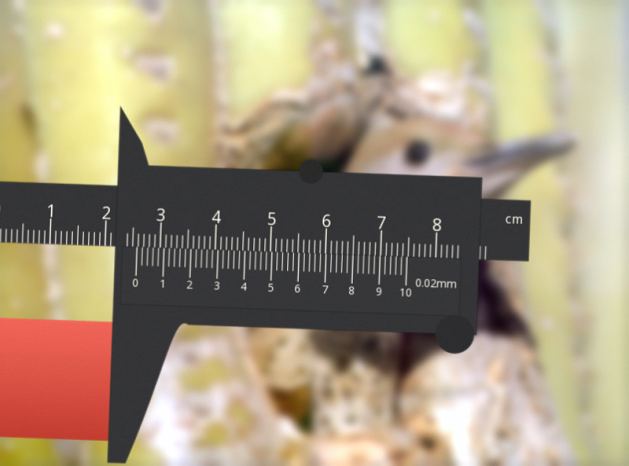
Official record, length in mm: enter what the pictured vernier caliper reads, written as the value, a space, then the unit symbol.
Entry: 25.8 mm
